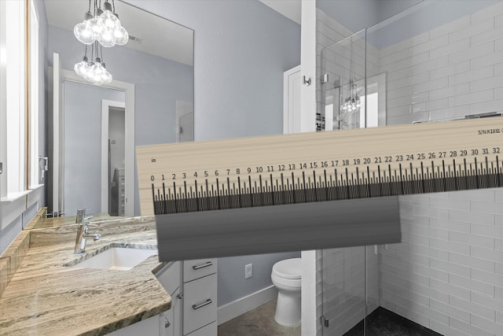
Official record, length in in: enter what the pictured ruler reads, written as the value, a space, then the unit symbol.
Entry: 22.5 in
